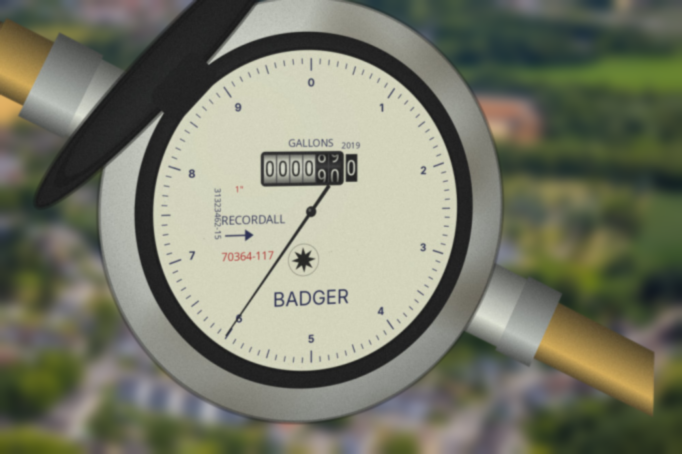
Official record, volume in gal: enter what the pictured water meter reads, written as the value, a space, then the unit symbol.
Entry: 896.0 gal
